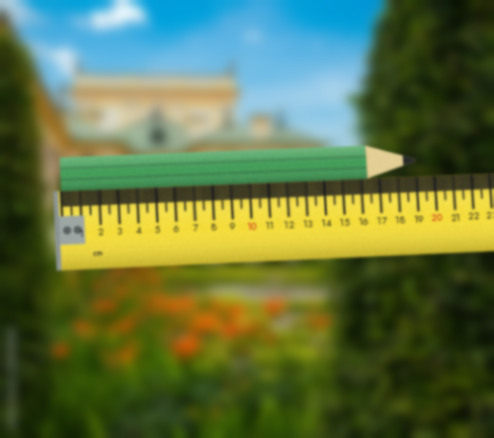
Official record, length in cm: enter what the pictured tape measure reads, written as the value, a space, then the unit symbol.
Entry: 19 cm
